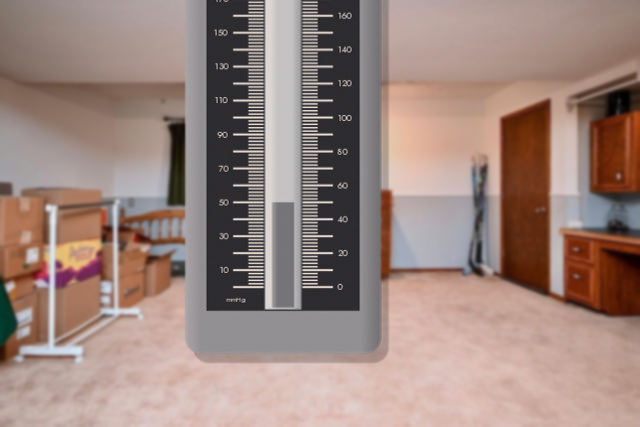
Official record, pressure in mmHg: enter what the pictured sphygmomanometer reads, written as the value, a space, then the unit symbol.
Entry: 50 mmHg
